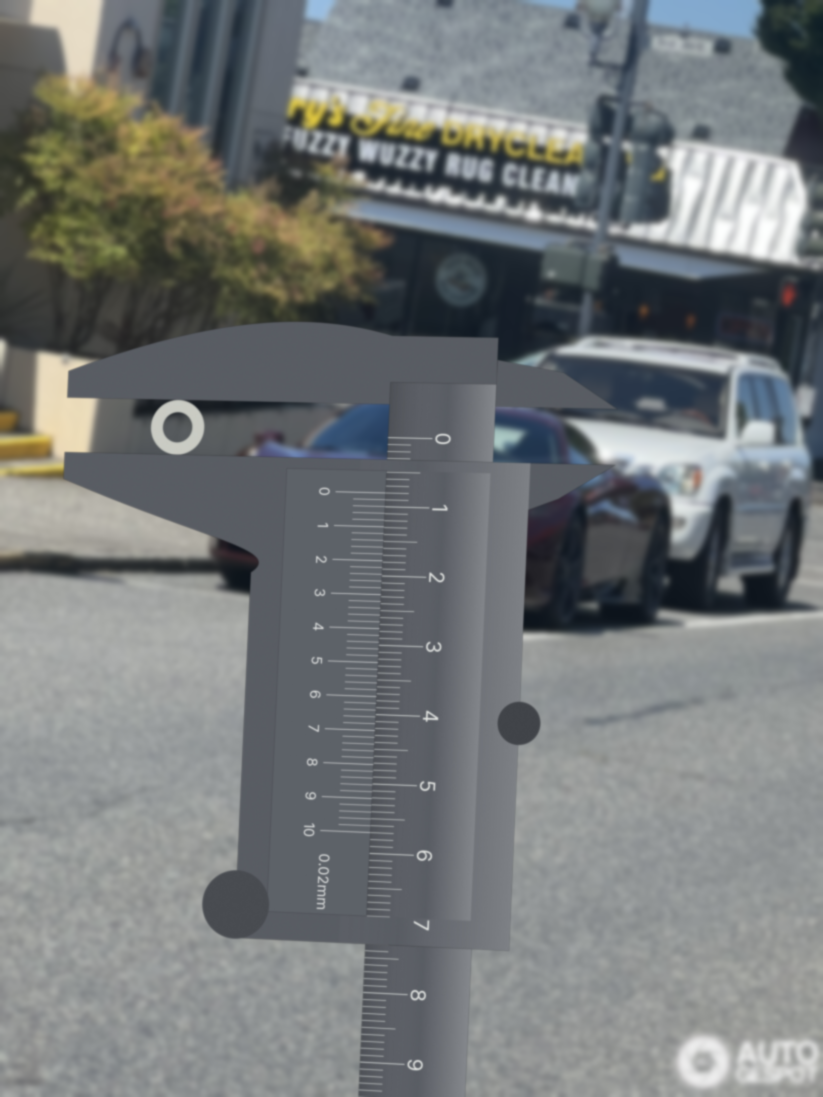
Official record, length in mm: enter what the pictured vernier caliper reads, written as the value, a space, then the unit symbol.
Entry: 8.0 mm
